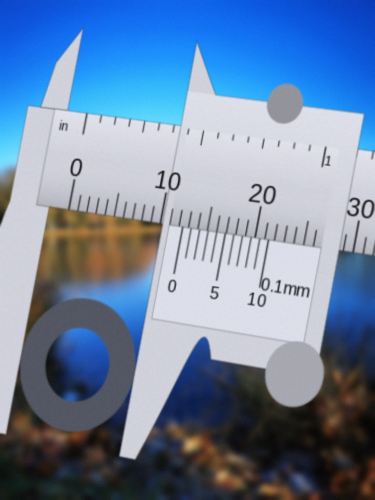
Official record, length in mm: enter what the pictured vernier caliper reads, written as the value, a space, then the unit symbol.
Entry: 12.4 mm
